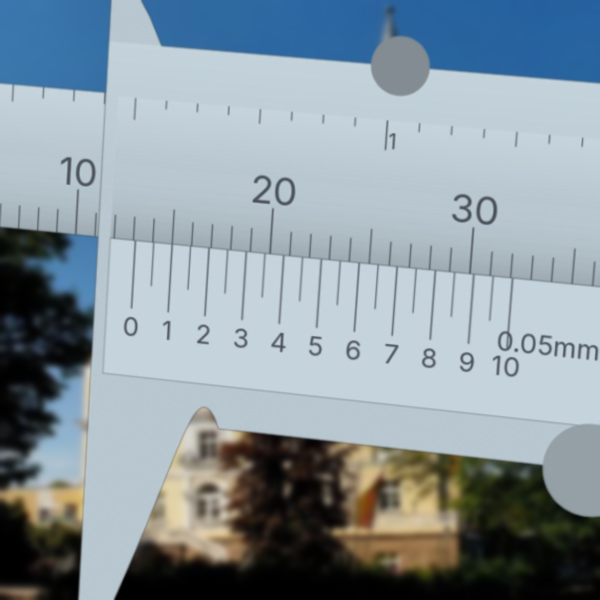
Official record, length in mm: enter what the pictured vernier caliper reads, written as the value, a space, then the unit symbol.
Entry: 13.1 mm
